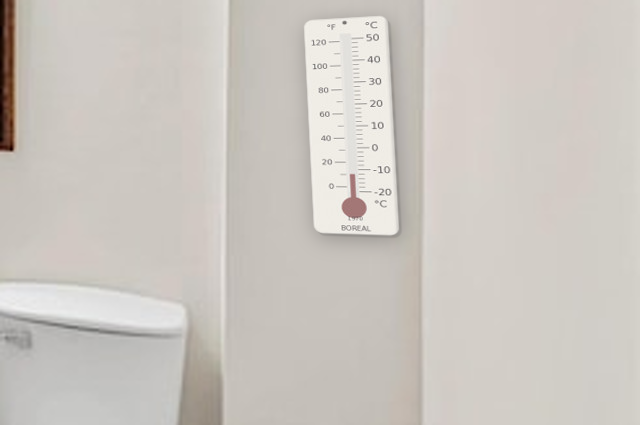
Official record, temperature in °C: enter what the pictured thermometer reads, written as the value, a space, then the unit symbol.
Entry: -12 °C
